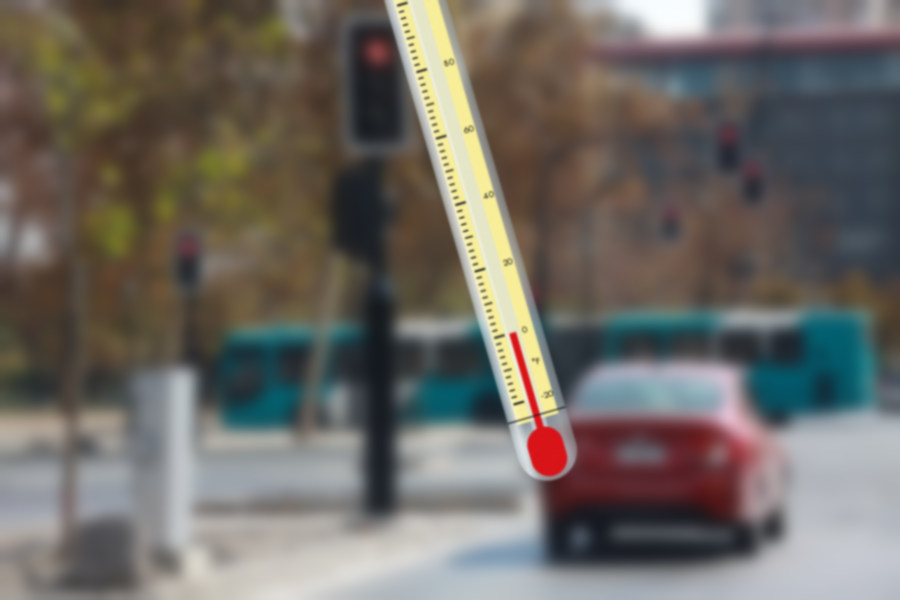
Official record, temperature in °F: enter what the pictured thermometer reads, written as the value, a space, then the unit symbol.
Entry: 0 °F
